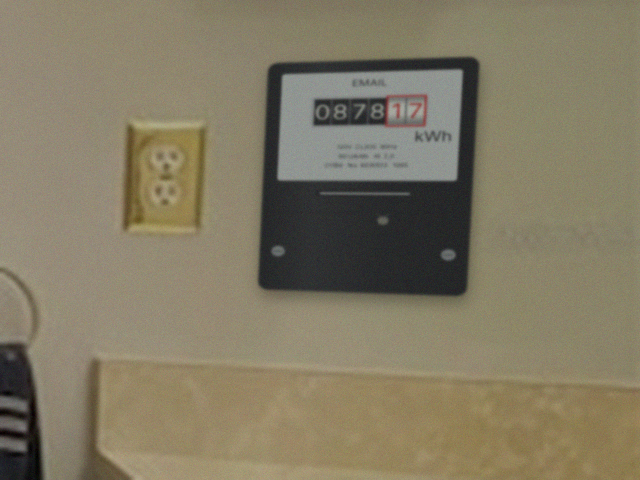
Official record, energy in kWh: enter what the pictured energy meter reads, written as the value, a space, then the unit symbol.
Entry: 878.17 kWh
